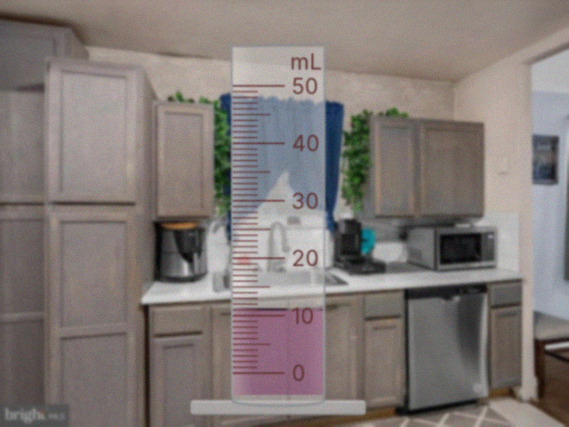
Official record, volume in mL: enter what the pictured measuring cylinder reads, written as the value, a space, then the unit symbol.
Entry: 11 mL
